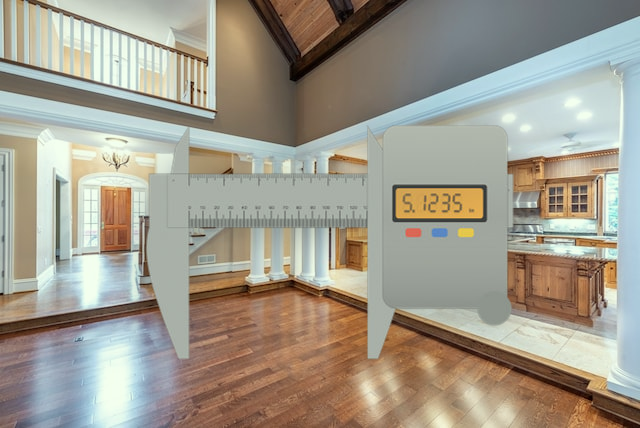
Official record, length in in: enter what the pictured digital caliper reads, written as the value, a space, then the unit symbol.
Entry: 5.1235 in
